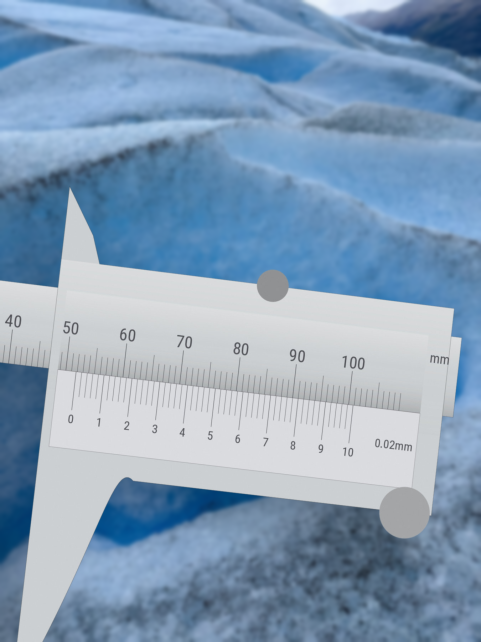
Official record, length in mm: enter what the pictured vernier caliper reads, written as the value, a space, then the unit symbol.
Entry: 51.8 mm
